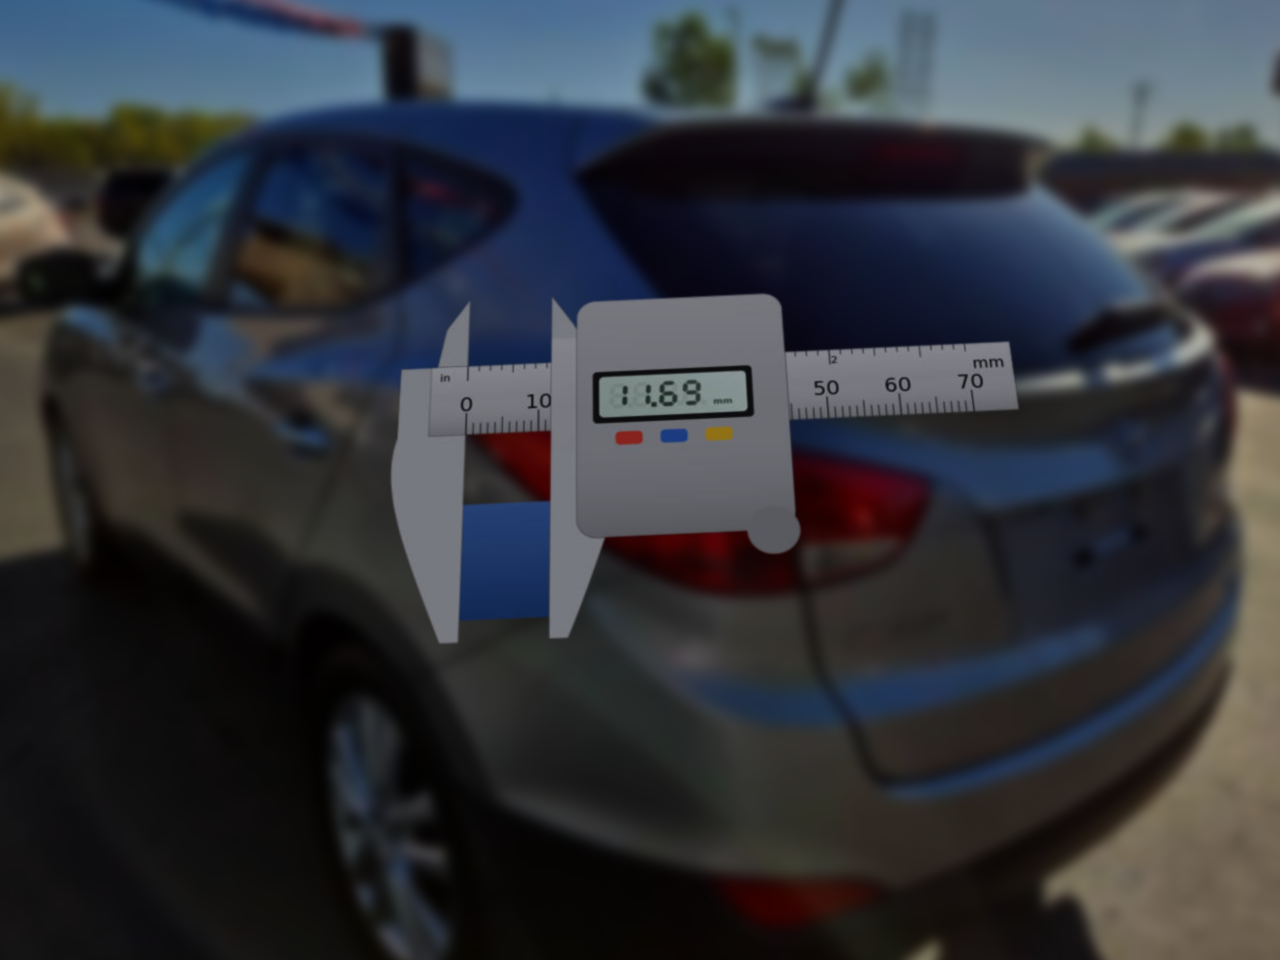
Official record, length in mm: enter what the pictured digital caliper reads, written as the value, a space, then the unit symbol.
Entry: 11.69 mm
